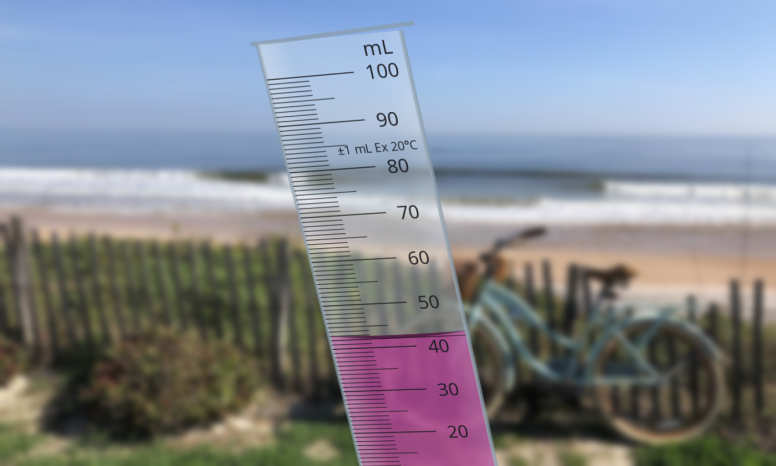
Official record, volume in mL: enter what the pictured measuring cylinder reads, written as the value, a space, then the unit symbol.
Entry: 42 mL
